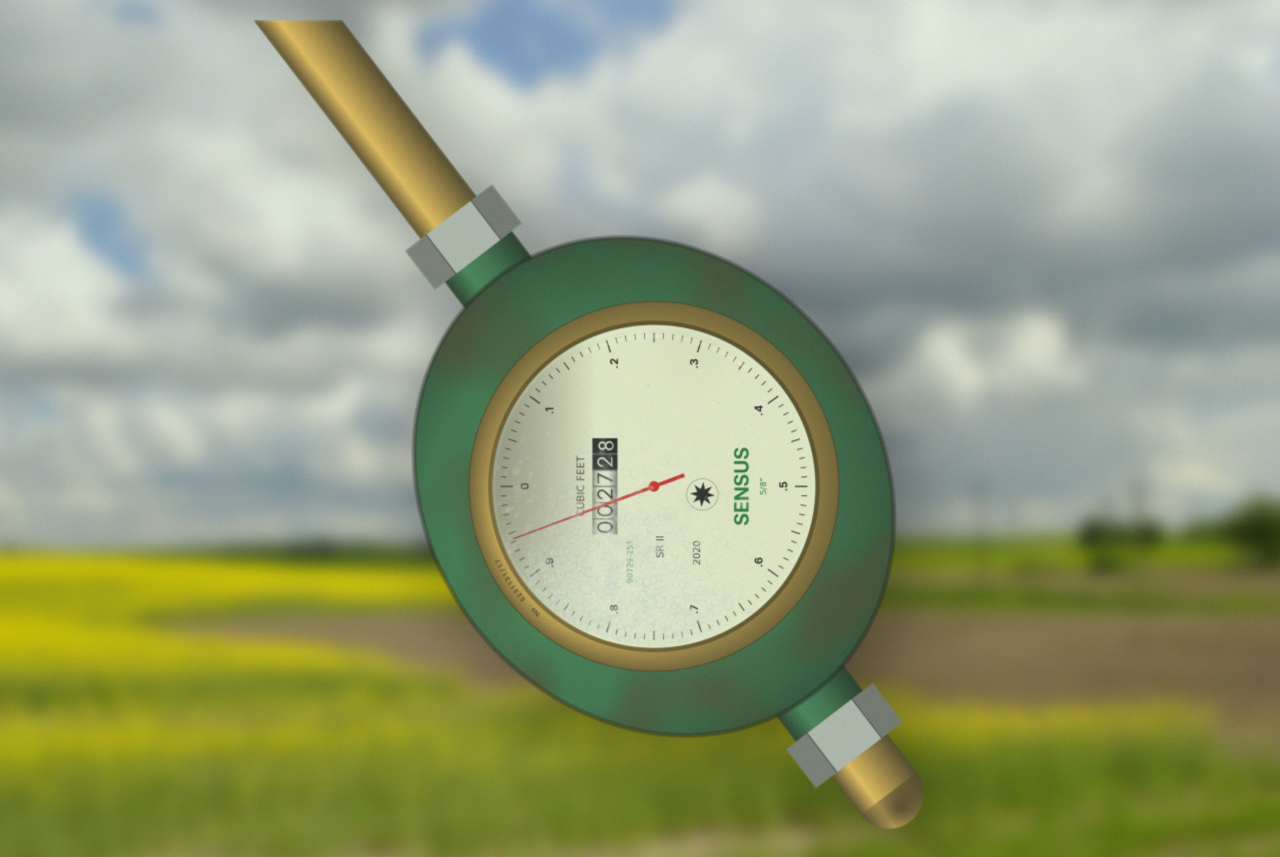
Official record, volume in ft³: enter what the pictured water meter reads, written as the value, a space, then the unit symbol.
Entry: 2727.94 ft³
